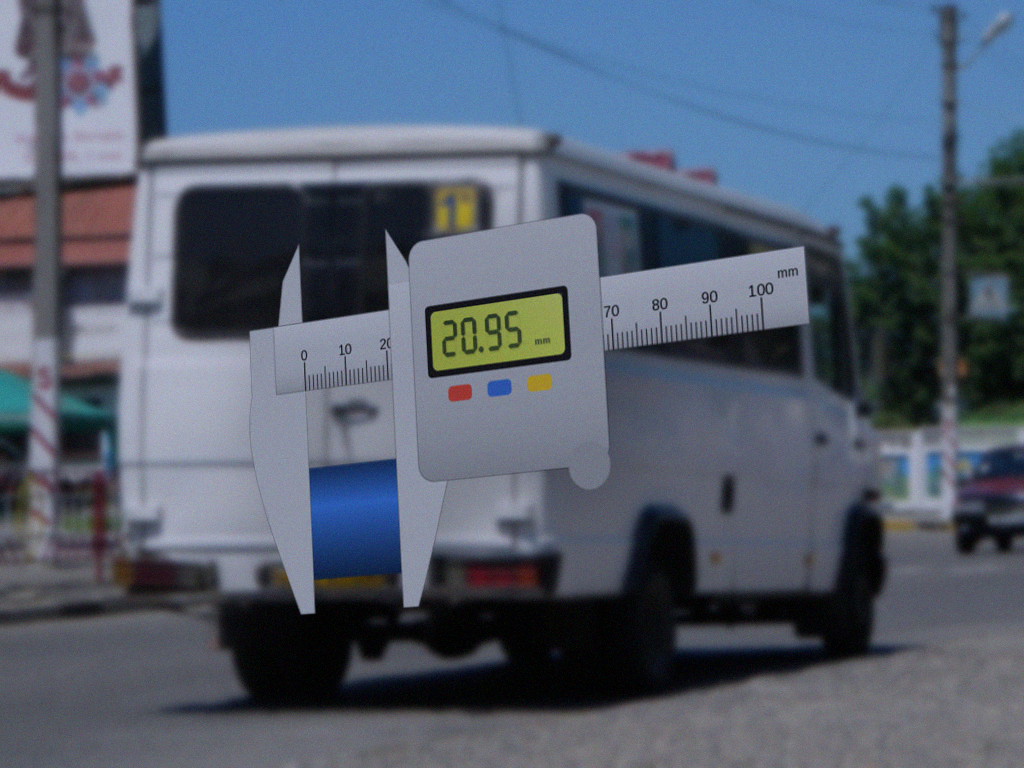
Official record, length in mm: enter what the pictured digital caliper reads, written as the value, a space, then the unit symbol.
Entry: 20.95 mm
